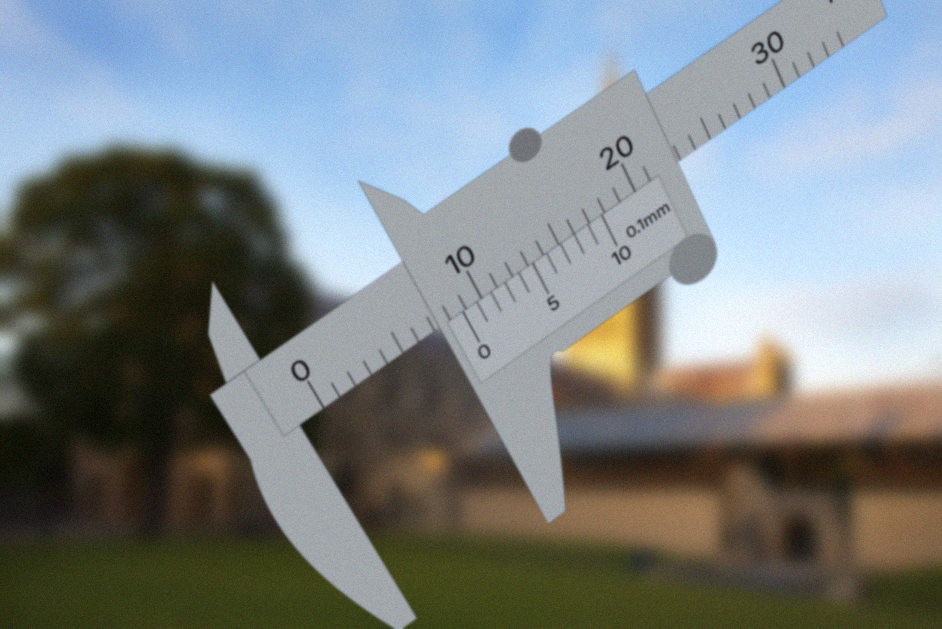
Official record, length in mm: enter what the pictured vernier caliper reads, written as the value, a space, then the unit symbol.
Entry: 8.8 mm
